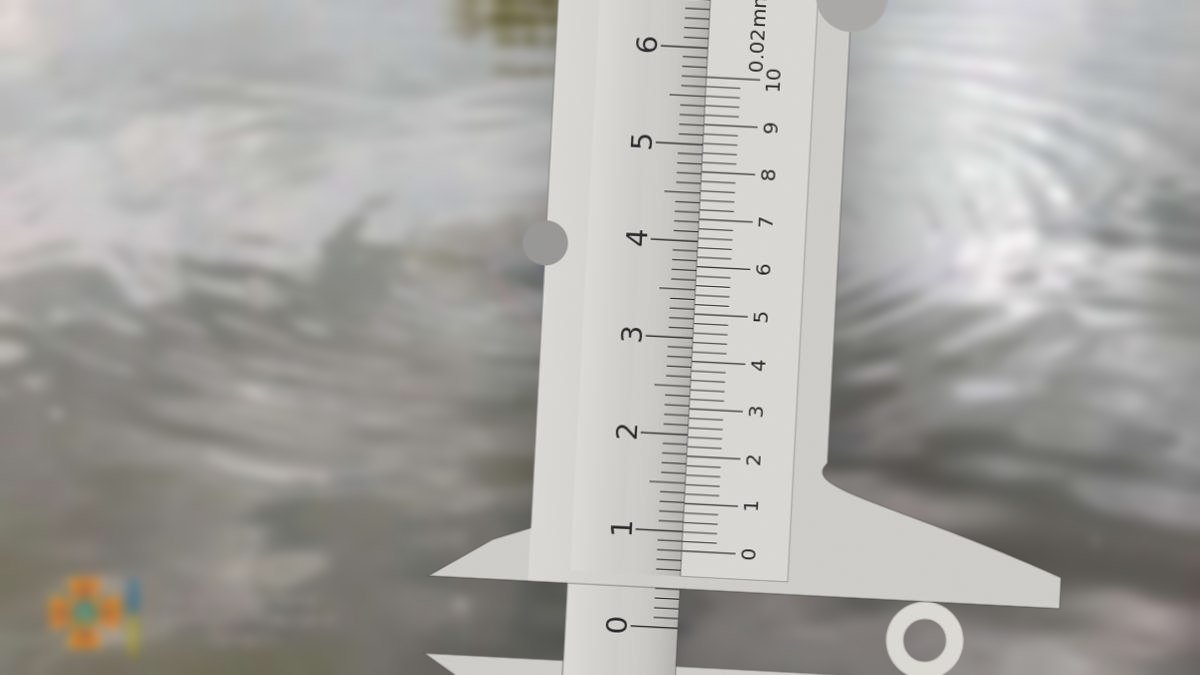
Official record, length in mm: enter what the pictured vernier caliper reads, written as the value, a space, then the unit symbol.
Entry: 8.0 mm
